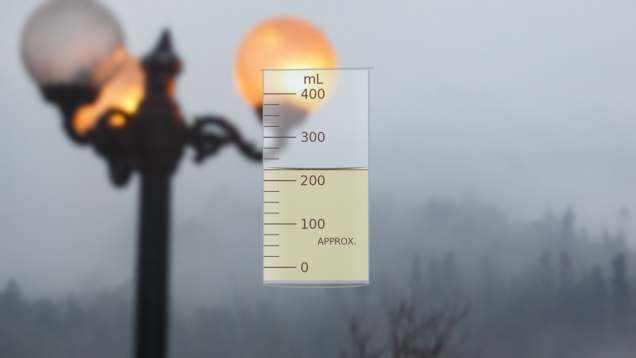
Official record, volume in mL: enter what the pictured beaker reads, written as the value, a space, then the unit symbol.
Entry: 225 mL
